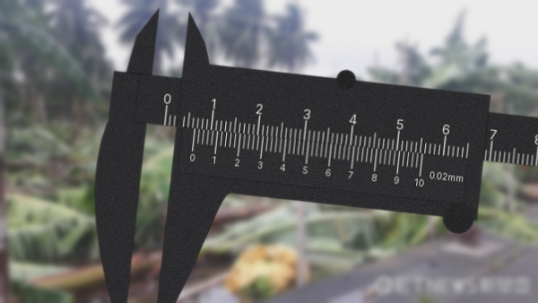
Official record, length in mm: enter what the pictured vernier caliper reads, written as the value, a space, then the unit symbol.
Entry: 6.5 mm
